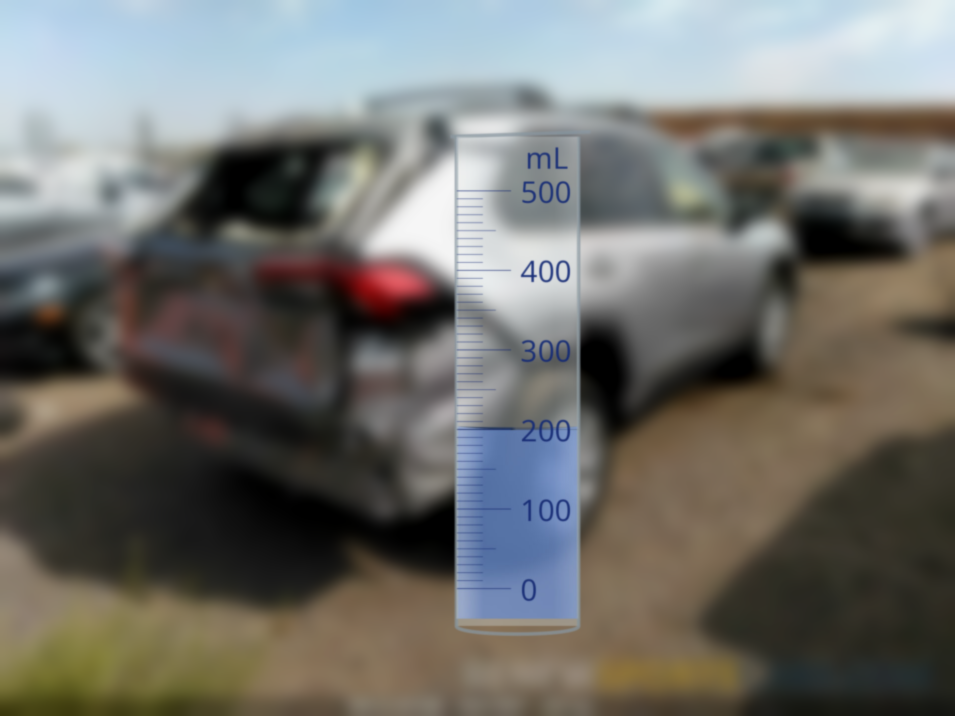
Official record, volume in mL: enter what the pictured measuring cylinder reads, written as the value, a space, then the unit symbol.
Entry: 200 mL
